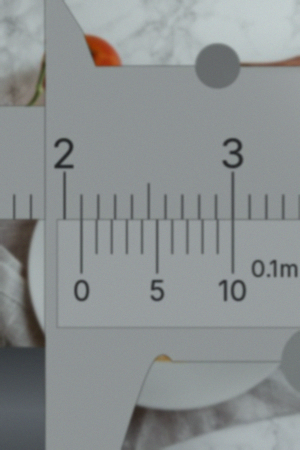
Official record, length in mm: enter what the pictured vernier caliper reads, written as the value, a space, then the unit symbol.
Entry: 21.0 mm
